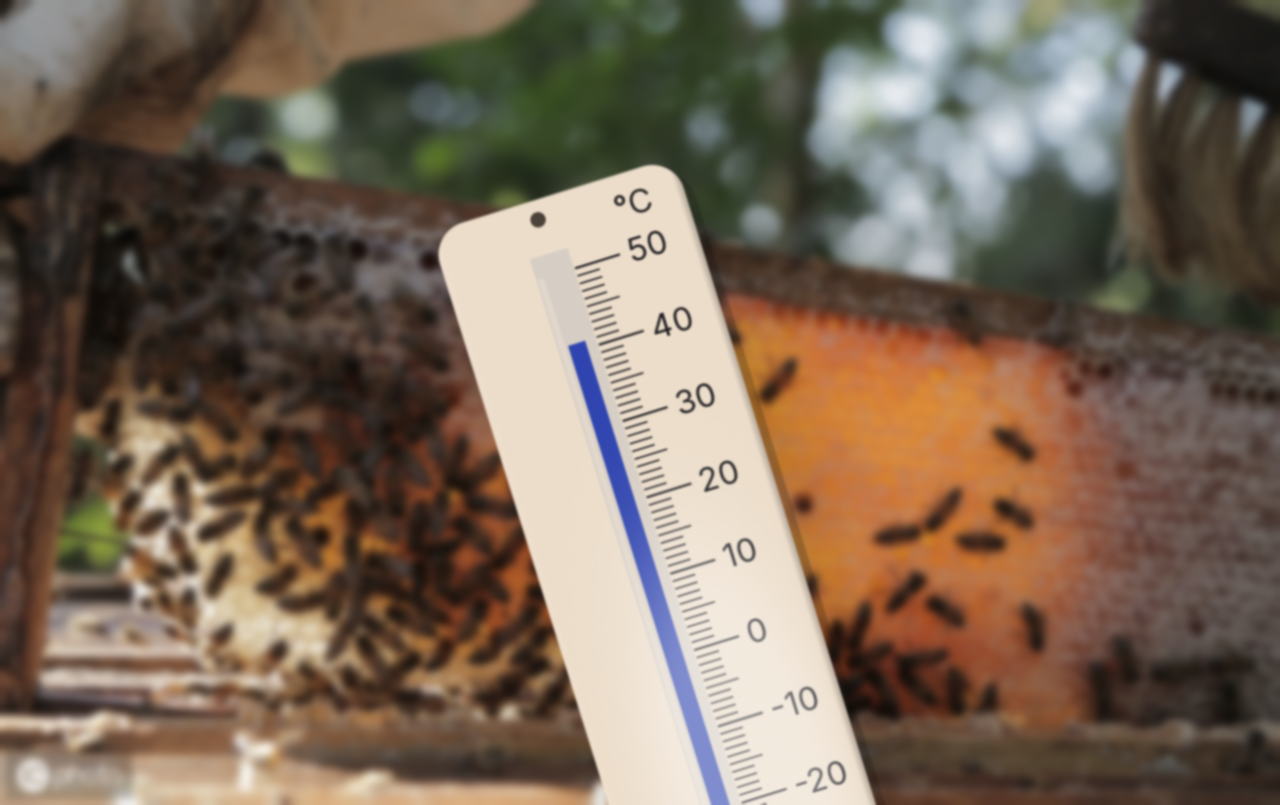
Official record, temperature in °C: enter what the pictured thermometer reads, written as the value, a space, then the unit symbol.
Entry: 41 °C
